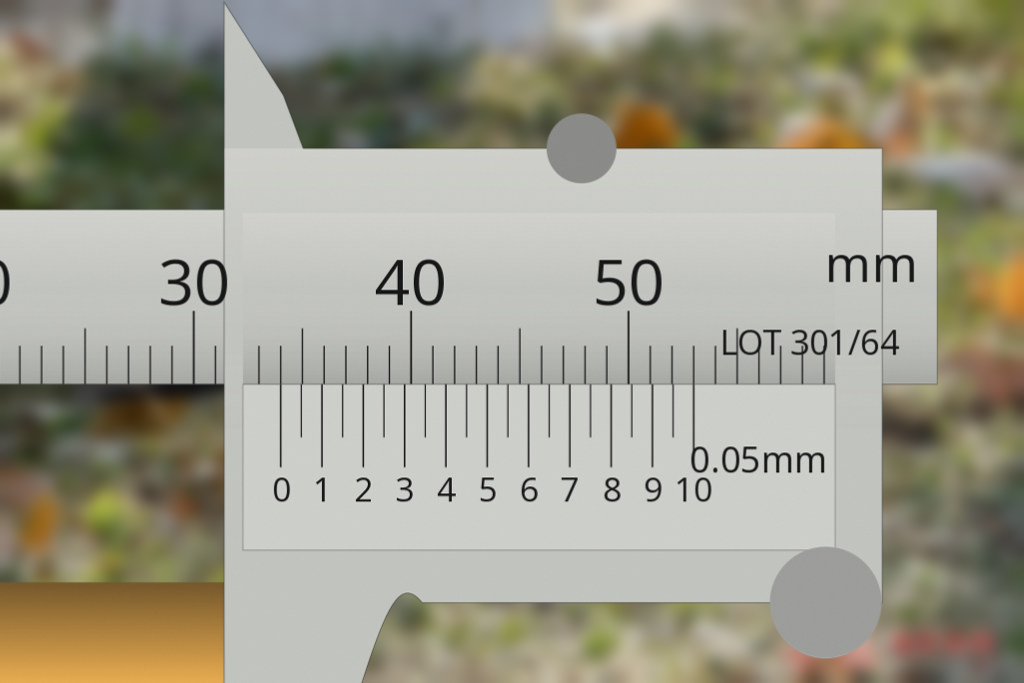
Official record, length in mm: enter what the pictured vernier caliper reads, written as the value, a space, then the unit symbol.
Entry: 34.0 mm
